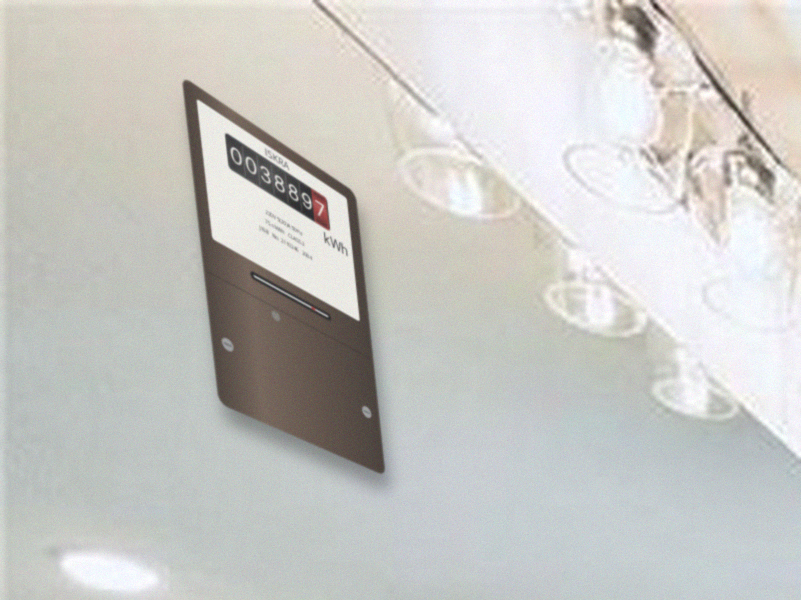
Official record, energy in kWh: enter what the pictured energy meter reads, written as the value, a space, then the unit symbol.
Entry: 3889.7 kWh
